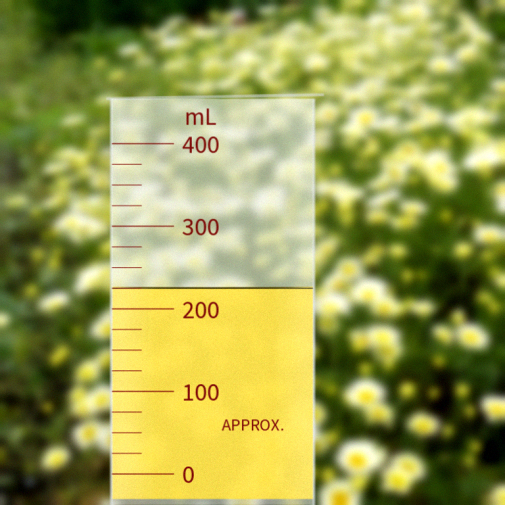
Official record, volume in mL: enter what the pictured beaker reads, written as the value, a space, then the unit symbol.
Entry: 225 mL
